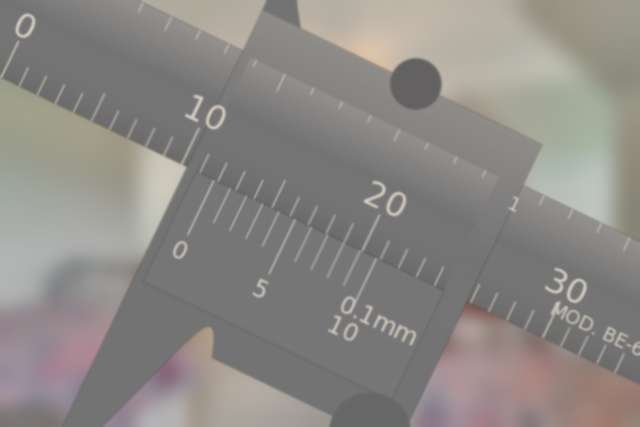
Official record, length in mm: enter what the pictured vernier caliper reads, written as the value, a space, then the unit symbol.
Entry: 11.8 mm
